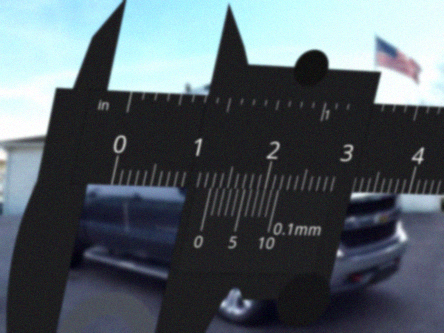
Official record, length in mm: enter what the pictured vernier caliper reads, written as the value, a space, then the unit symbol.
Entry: 12.8 mm
